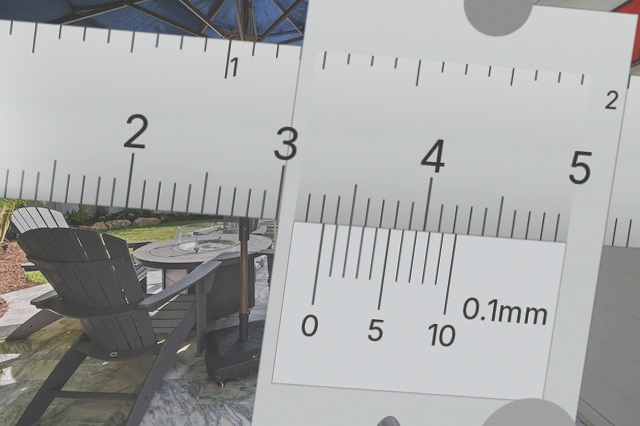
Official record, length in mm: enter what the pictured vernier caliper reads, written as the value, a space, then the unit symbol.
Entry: 33.2 mm
